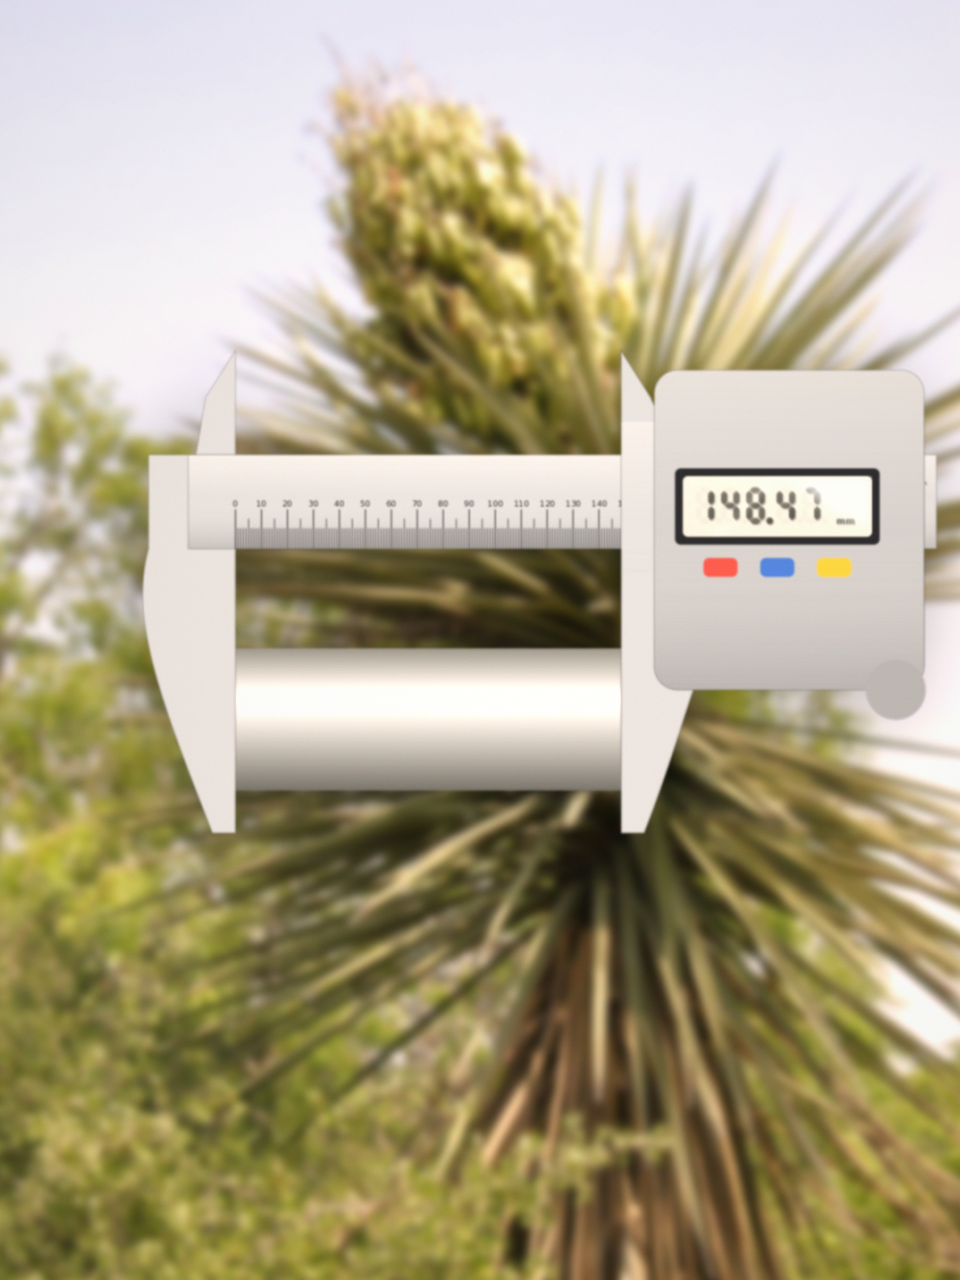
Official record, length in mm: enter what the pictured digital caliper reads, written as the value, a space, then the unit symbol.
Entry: 148.47 mm
